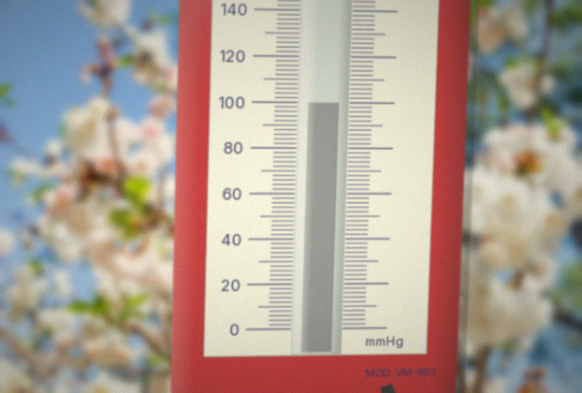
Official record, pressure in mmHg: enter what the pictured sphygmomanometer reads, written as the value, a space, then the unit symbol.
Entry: 100 mmHg
